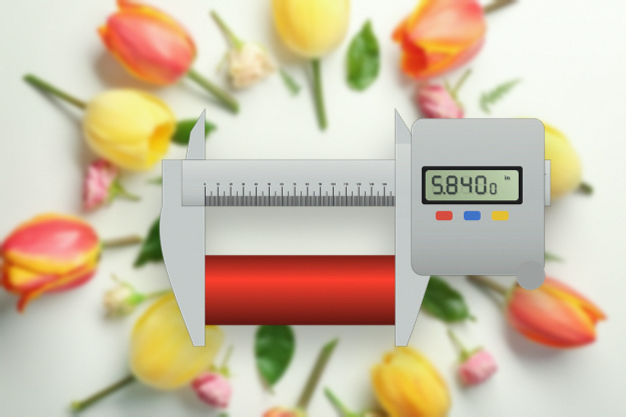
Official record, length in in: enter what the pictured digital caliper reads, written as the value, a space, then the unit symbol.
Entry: 5.8400 in
